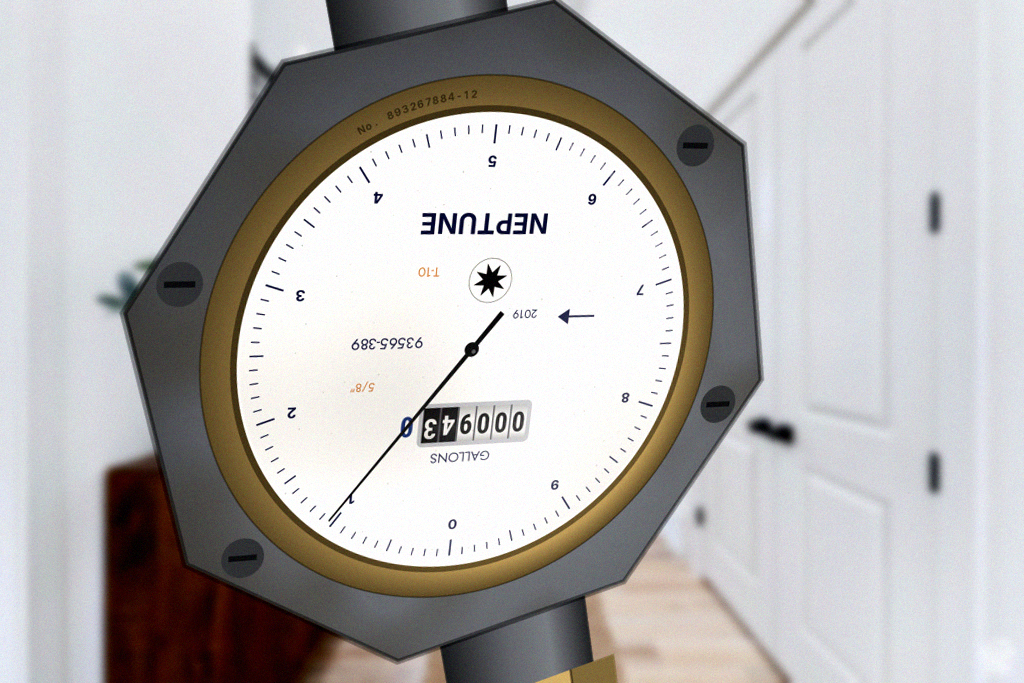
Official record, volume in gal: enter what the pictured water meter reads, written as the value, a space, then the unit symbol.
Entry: 9431.0 gal
